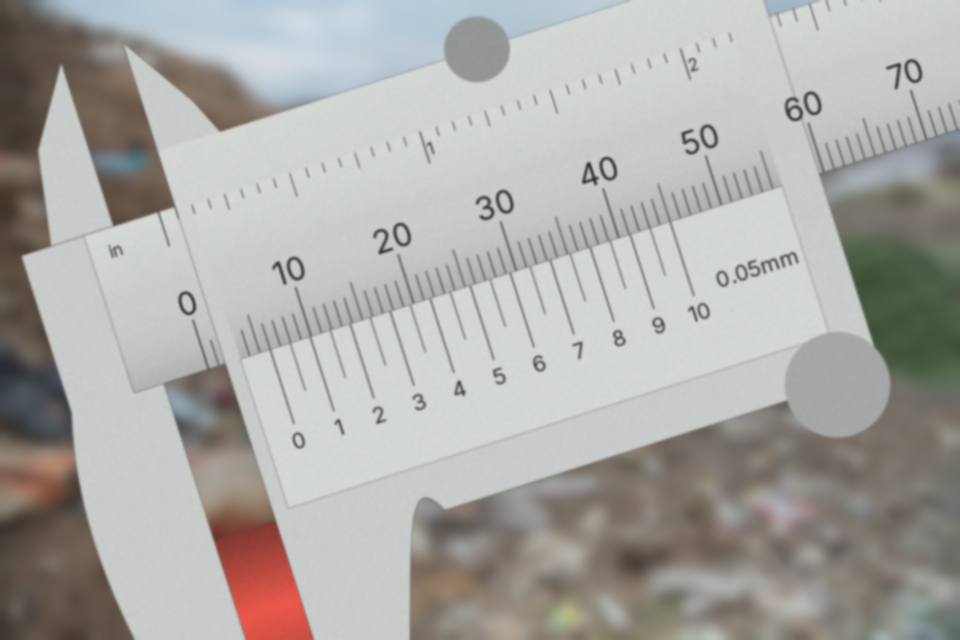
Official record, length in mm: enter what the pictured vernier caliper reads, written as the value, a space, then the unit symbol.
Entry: 6.0 mm
